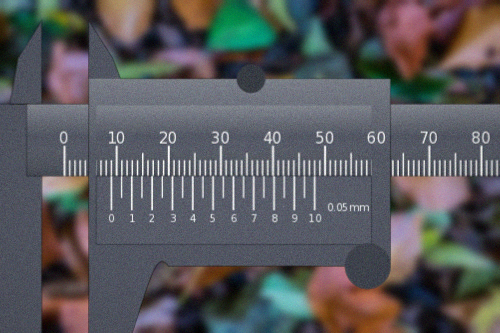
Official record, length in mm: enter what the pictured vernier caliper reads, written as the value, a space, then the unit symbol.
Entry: 9.0 mm
